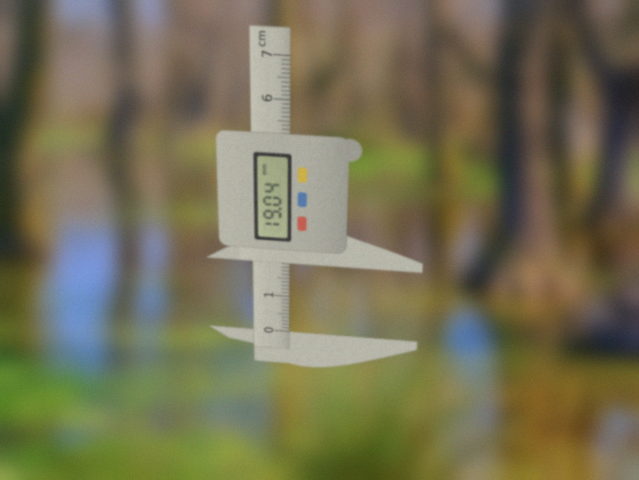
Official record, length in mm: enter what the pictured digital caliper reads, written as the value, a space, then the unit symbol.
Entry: 19.04 mm
